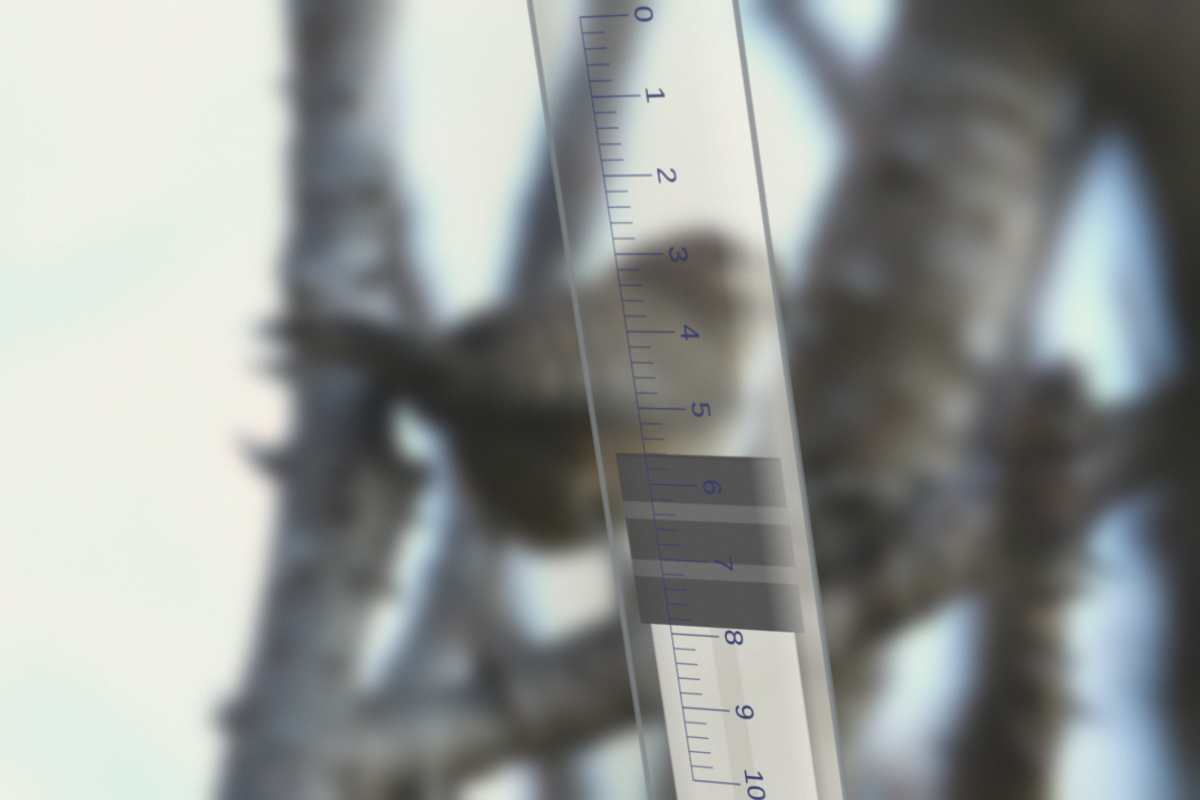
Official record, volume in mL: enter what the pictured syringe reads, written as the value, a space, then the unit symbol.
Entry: 5.6 mL
